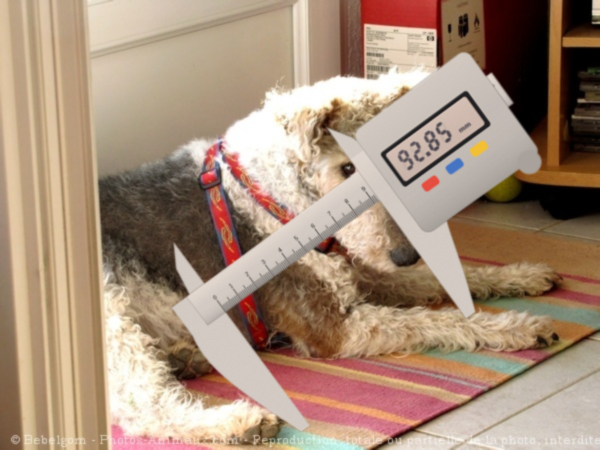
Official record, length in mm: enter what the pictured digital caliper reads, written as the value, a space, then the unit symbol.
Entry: 92.85 mm
